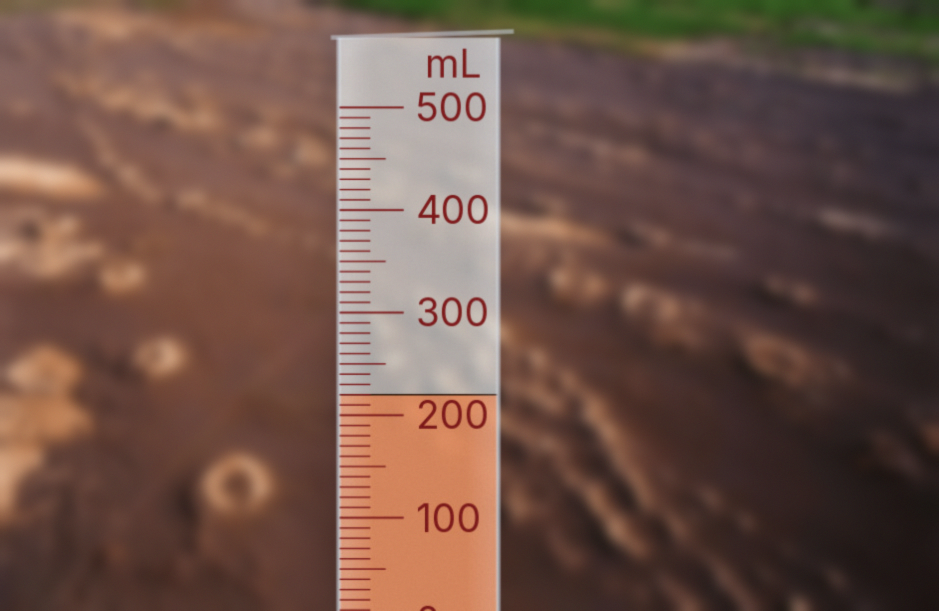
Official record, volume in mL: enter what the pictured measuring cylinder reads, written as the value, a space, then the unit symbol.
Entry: 220 mL
